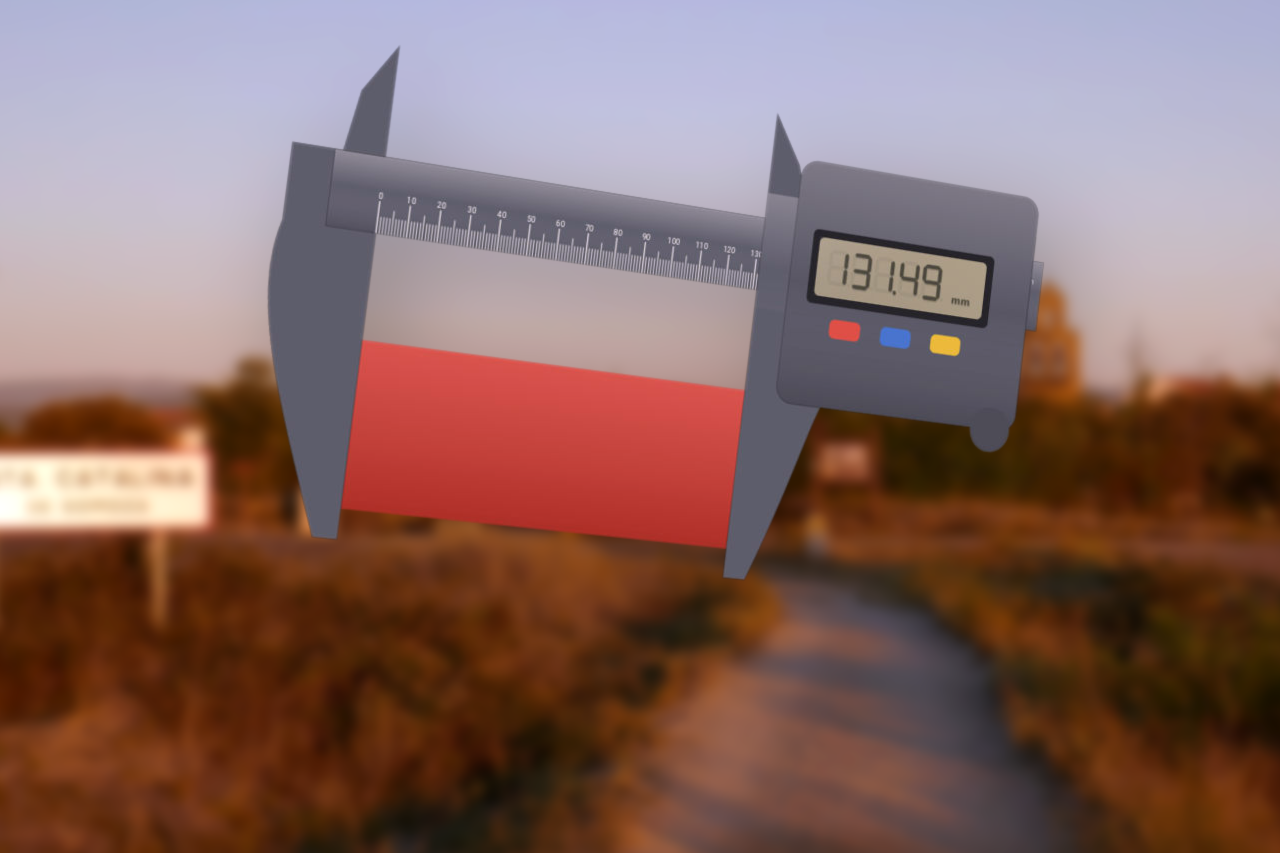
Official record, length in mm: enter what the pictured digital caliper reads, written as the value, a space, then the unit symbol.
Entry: 131.49 mm
